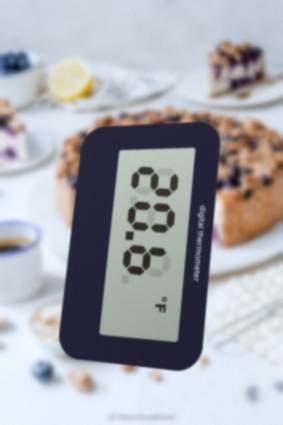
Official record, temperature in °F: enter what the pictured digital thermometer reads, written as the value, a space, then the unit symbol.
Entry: 20.6 °F
